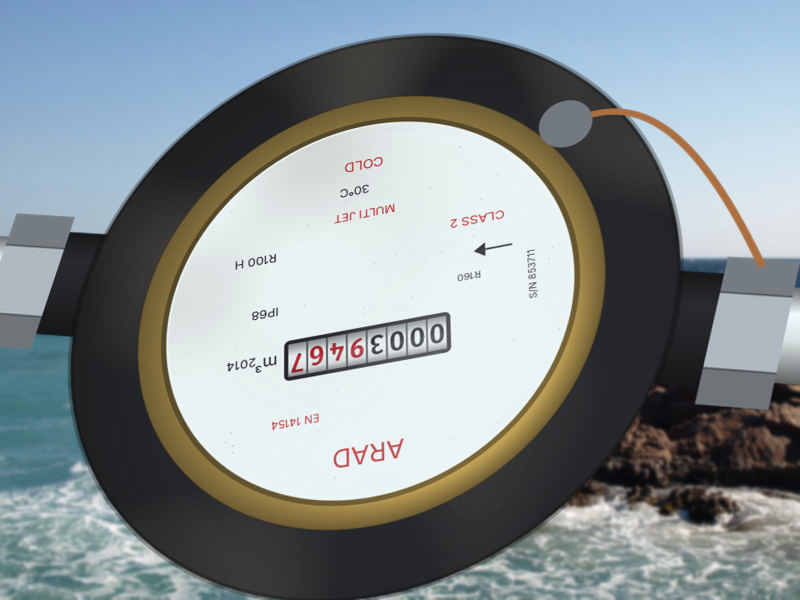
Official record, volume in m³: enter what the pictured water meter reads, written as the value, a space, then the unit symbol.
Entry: 3.9467 m³
